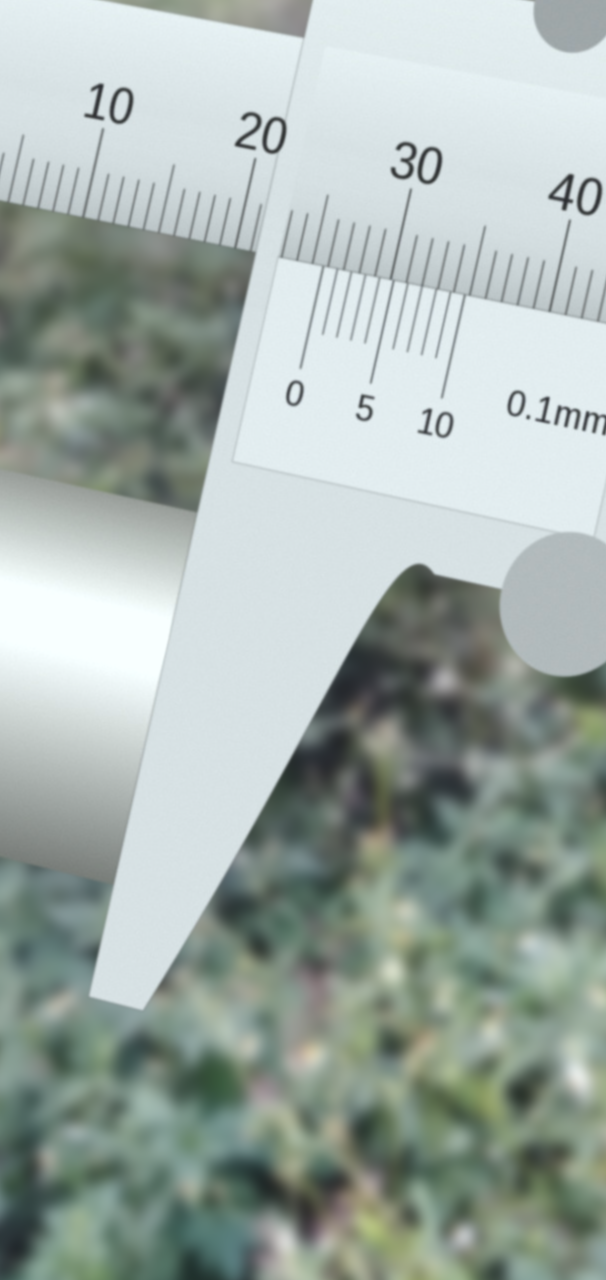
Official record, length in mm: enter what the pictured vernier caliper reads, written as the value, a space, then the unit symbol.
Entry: 25.7 mm
